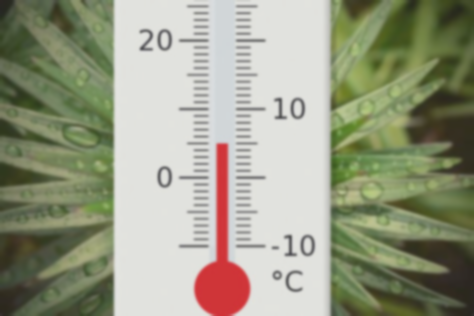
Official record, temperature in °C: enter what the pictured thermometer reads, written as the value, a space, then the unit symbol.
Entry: 5 °C
